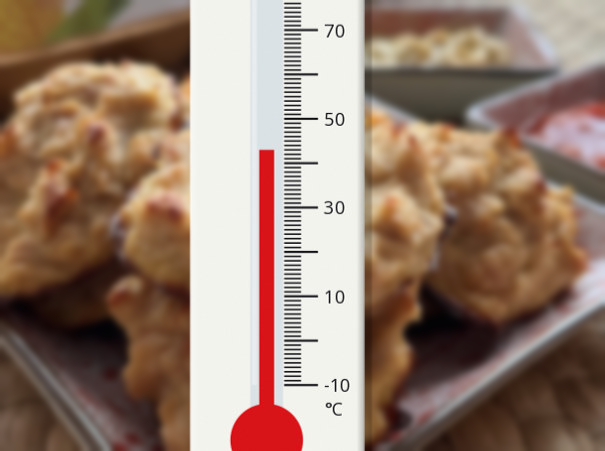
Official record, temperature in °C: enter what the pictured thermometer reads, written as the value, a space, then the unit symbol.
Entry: 43 °C
